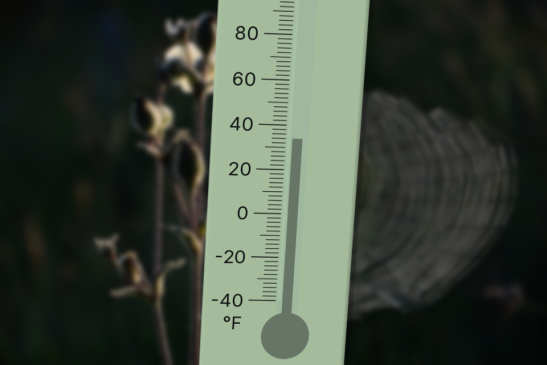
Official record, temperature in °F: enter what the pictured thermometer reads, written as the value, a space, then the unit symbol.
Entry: 34 °F
